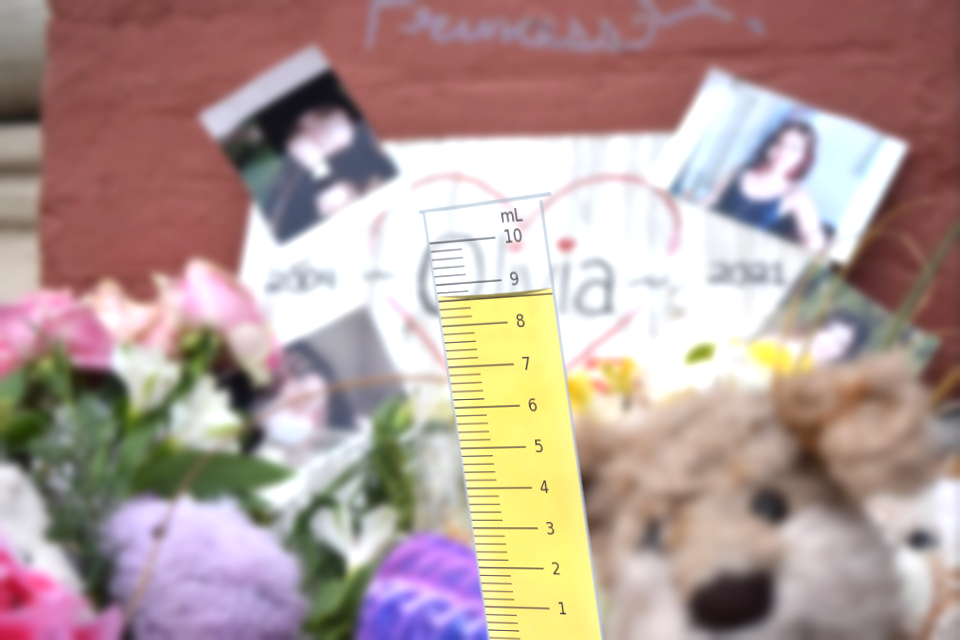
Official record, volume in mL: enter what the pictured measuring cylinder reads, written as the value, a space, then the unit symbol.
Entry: 8.6 mL
